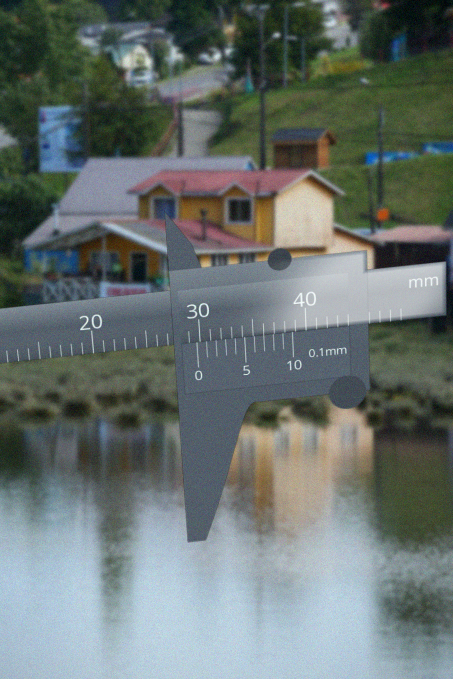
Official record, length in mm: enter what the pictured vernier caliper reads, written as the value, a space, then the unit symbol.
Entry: 29.7 mm
